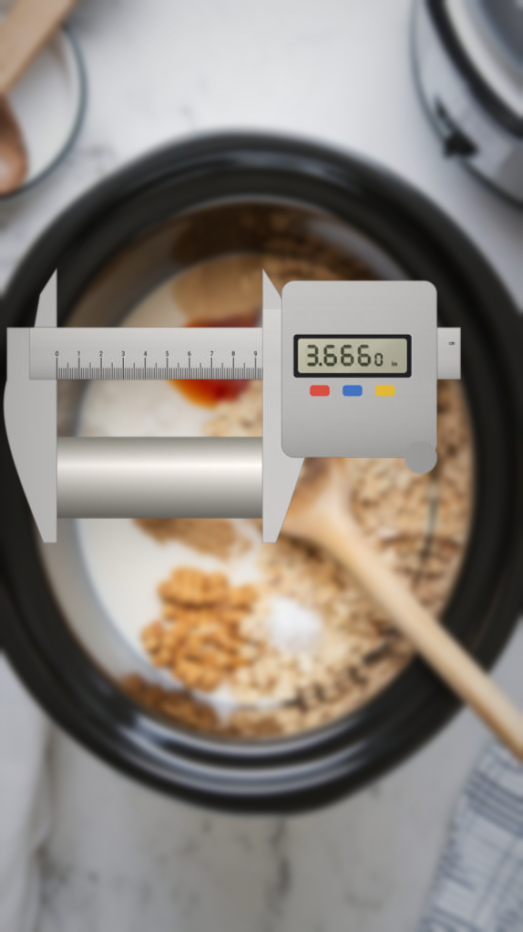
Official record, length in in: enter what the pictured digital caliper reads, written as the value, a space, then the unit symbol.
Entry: 3.6660 in
